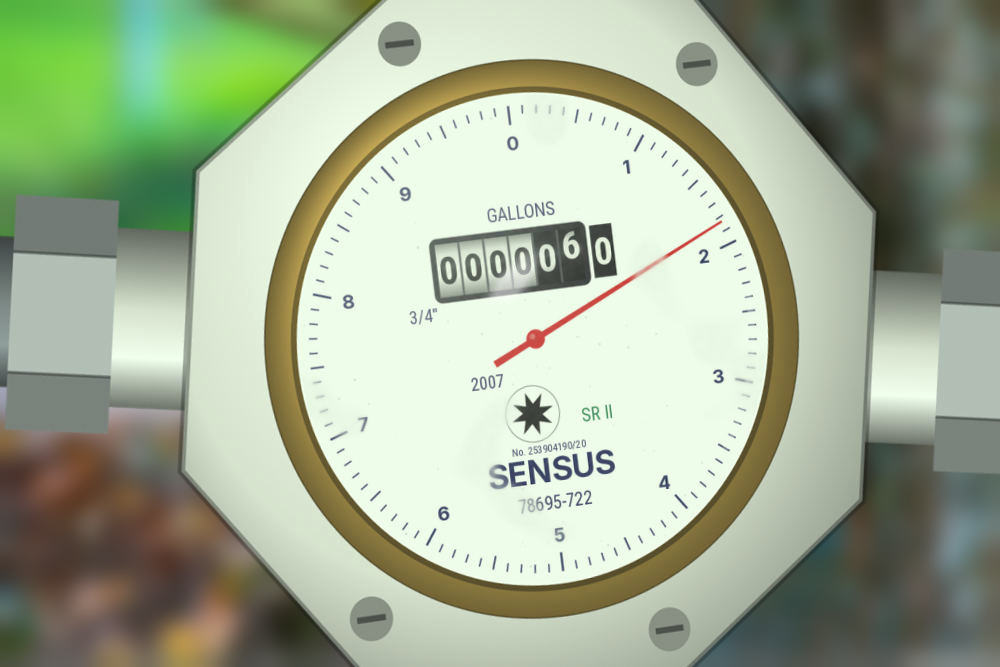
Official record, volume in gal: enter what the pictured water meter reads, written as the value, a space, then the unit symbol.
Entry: 61.8 gal
